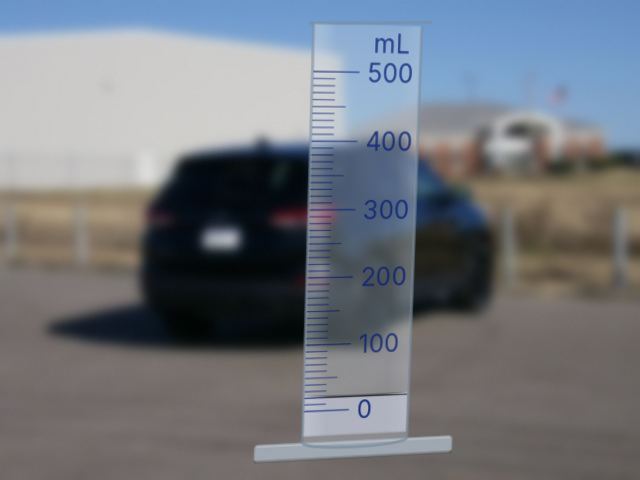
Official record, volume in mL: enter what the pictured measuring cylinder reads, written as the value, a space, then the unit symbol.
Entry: 20 mL
